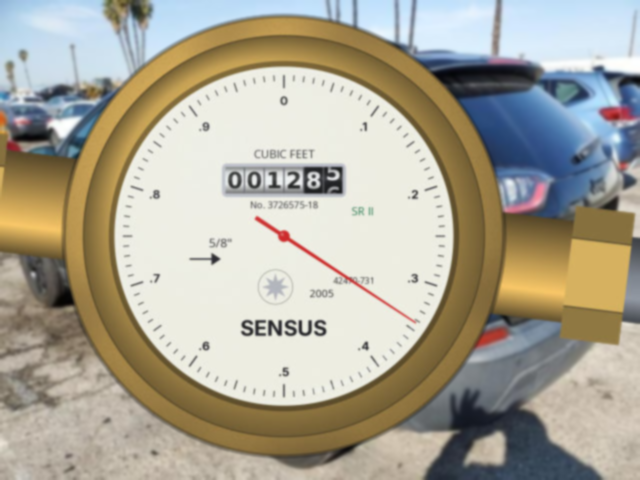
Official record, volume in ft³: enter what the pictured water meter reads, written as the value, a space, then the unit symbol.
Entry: 1285.34 ft³
